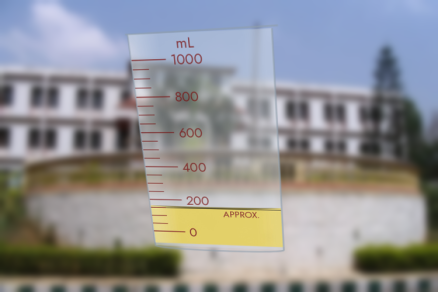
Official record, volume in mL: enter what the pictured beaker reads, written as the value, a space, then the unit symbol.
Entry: 150 mL
